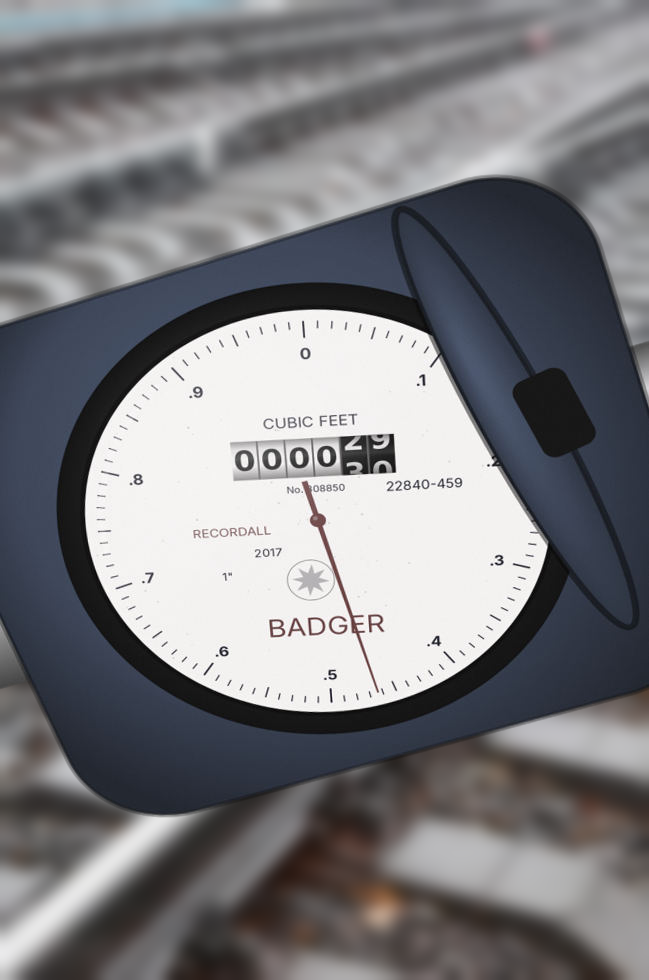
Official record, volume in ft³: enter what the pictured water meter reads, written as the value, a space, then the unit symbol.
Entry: 29.46 ft³
